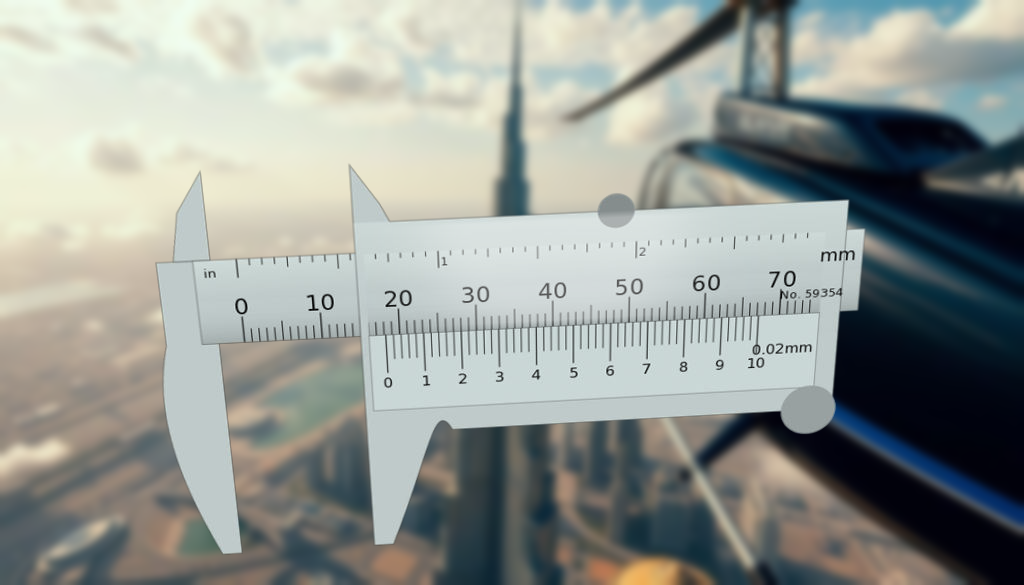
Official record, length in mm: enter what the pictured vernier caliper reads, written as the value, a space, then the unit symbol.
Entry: 18.2 mm
